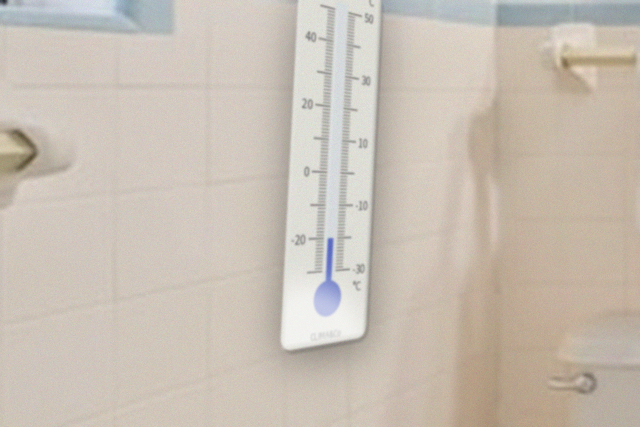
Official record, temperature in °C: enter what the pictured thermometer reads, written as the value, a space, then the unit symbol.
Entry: -20 °C
